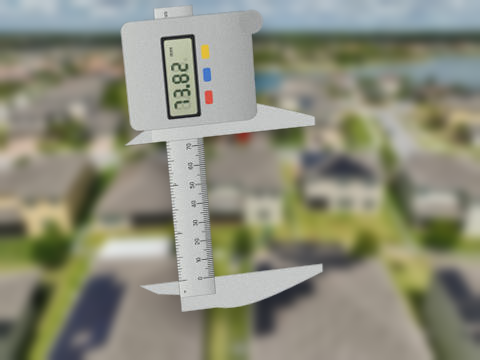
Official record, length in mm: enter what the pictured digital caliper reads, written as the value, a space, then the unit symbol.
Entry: 73.82 mm
